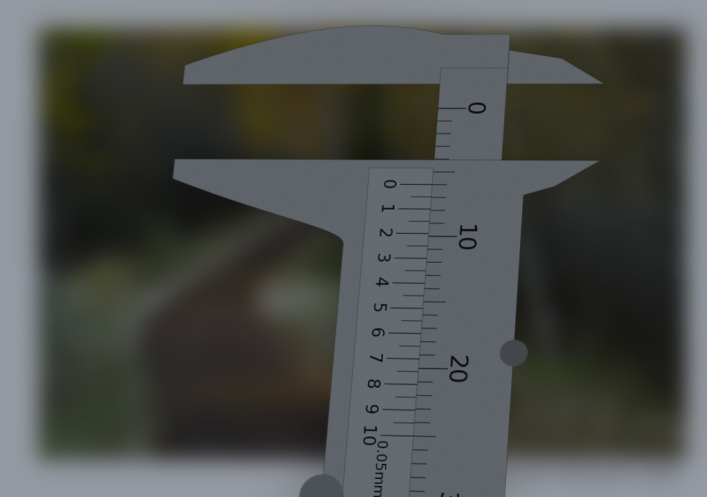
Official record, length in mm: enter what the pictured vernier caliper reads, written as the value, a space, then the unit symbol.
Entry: 6.0 mm
